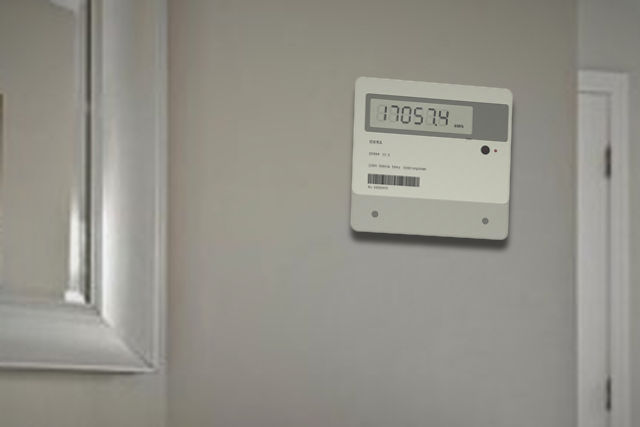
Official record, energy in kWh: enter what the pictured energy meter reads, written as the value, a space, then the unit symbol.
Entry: 17057.4 kWh
